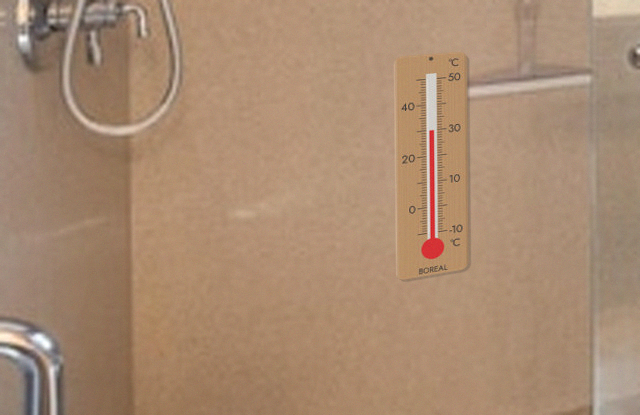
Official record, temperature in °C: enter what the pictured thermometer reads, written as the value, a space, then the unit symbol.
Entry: 30 °C
